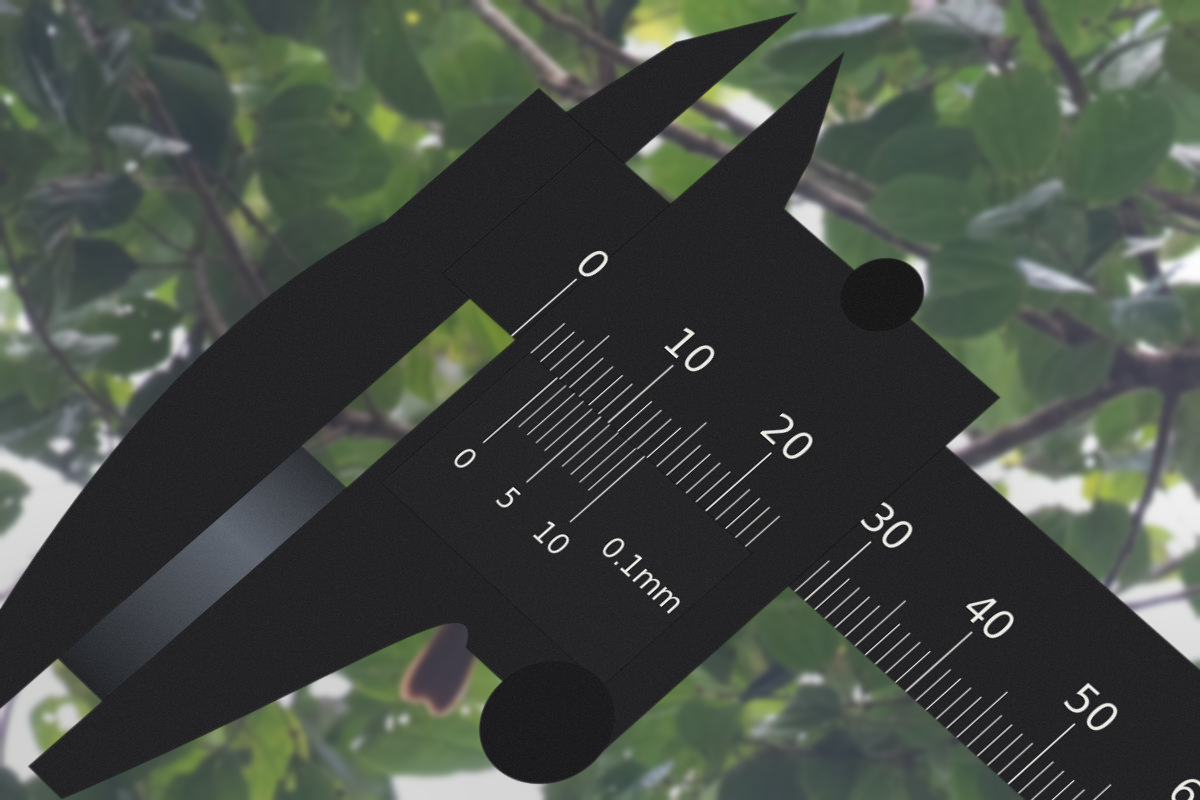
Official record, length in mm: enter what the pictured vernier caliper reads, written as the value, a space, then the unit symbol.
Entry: 4.8 mm
